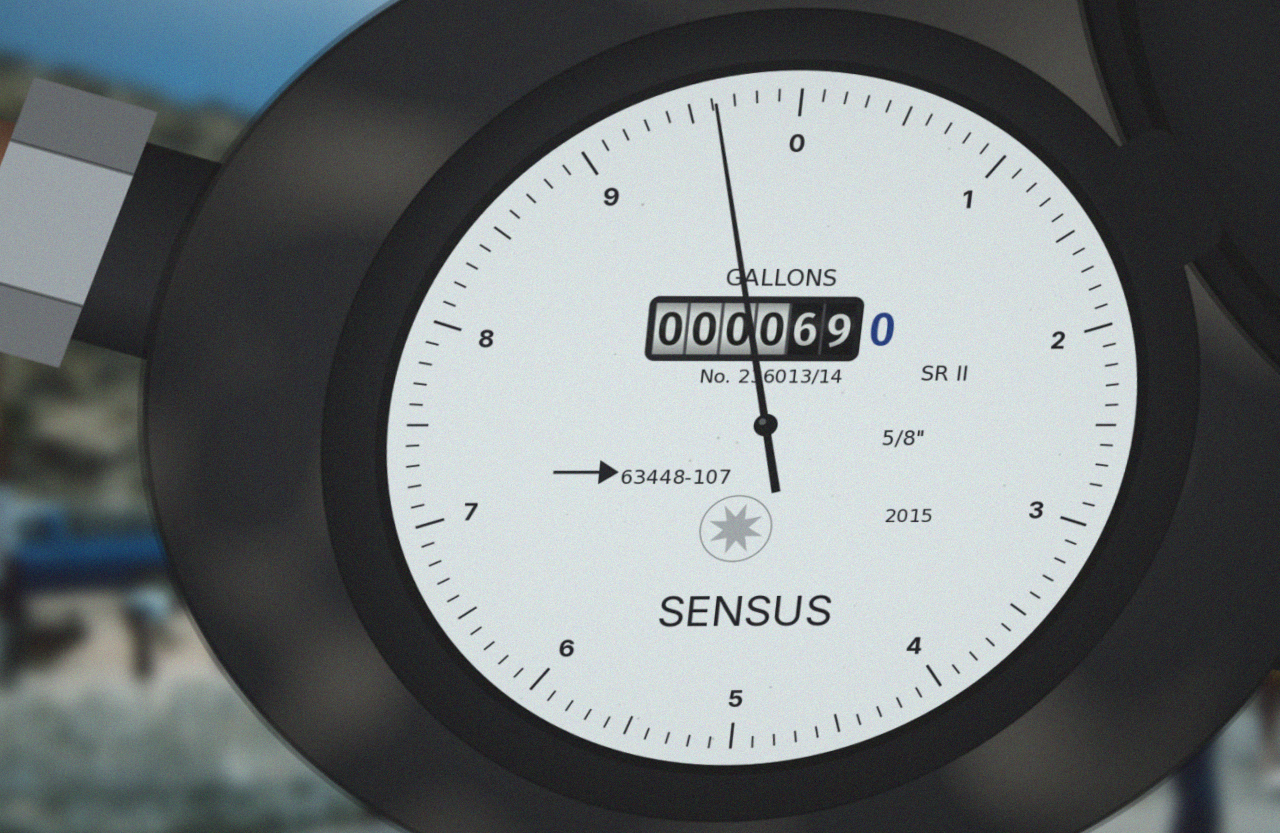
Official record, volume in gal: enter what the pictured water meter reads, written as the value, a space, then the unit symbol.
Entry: 689.6 gal
